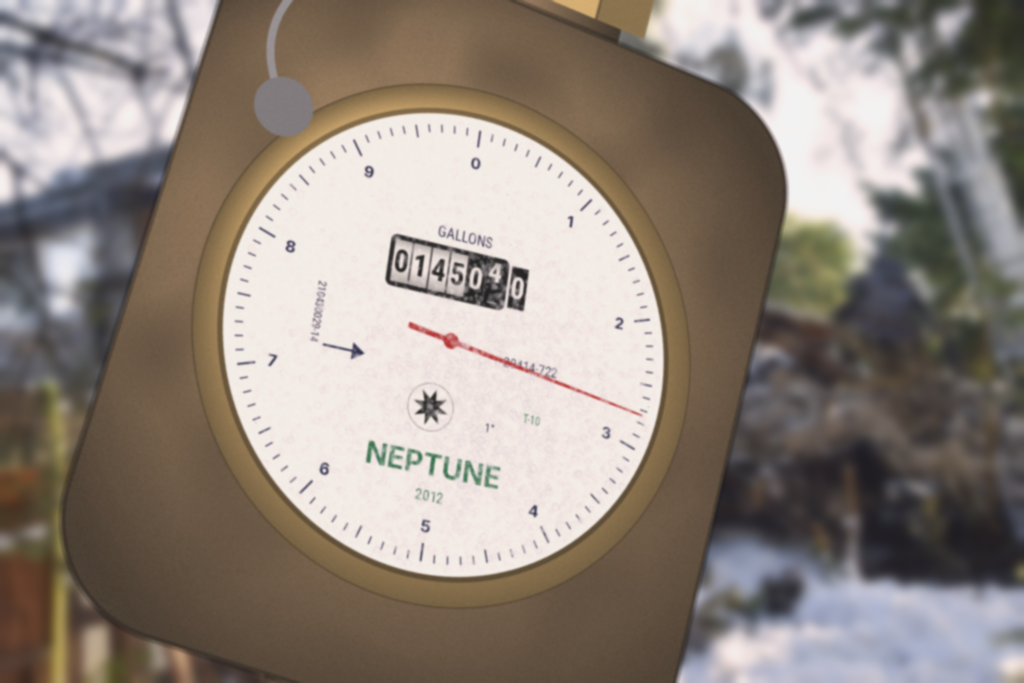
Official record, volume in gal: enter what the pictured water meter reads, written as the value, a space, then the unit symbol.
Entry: 145042.7 gal
